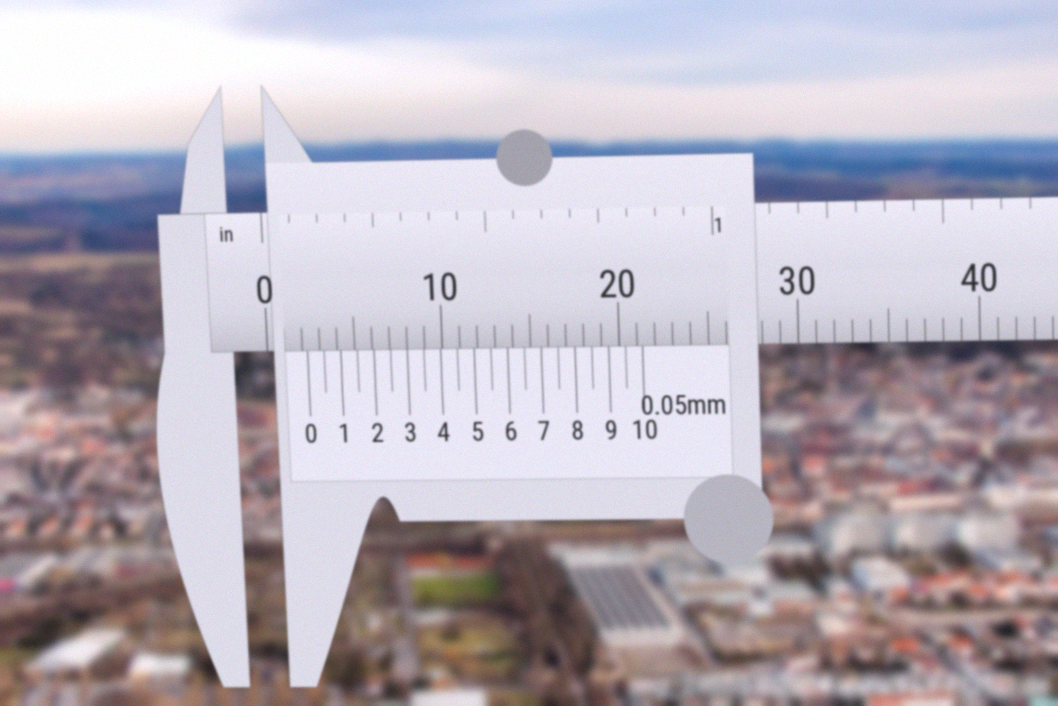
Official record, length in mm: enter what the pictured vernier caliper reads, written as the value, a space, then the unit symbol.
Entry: 2.3 mm
